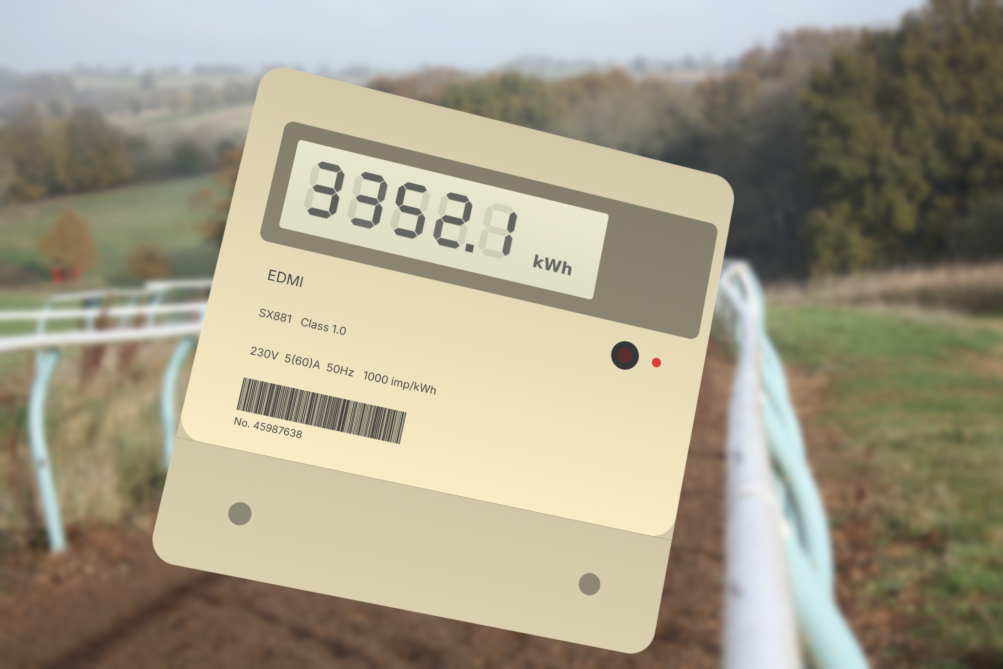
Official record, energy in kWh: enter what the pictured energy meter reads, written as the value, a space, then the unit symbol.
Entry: 3352.1 kWh
